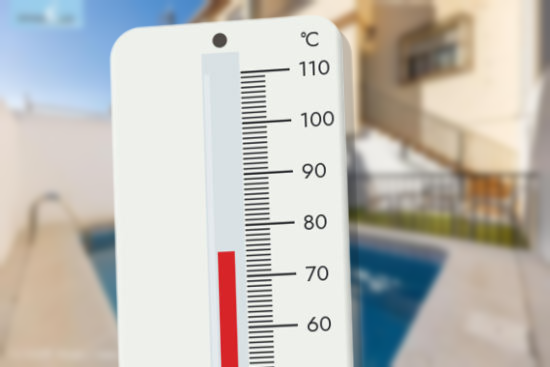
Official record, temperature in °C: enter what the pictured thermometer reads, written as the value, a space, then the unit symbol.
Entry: 75 °C
